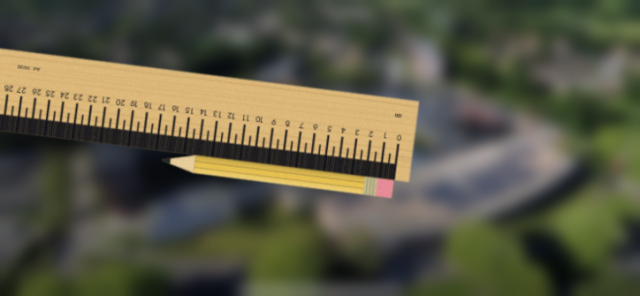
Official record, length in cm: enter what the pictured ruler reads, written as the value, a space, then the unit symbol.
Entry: 16.5 cm
